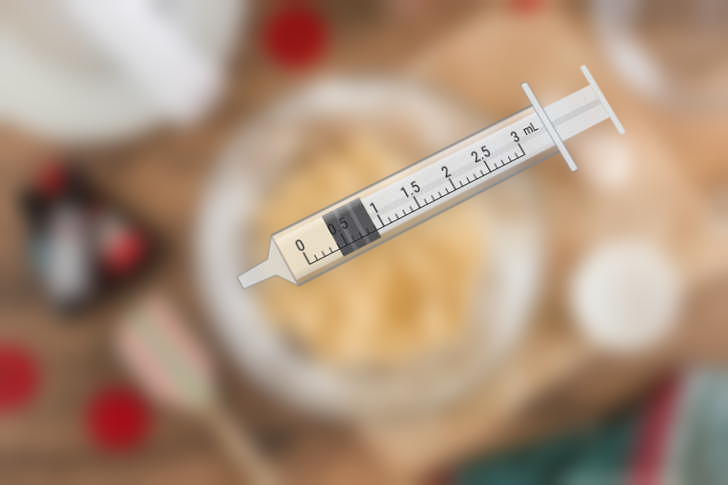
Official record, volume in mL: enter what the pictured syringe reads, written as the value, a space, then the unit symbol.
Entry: 0.4 mL
